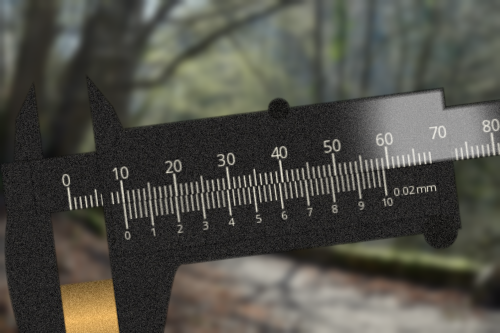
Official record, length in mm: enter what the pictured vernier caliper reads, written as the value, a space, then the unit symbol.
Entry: 10.0 mm
